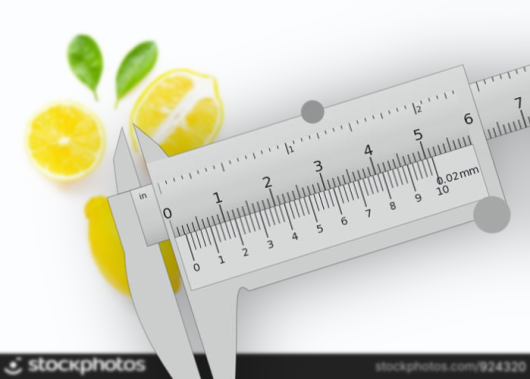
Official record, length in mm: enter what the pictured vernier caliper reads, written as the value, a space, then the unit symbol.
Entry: 2.2 mm
